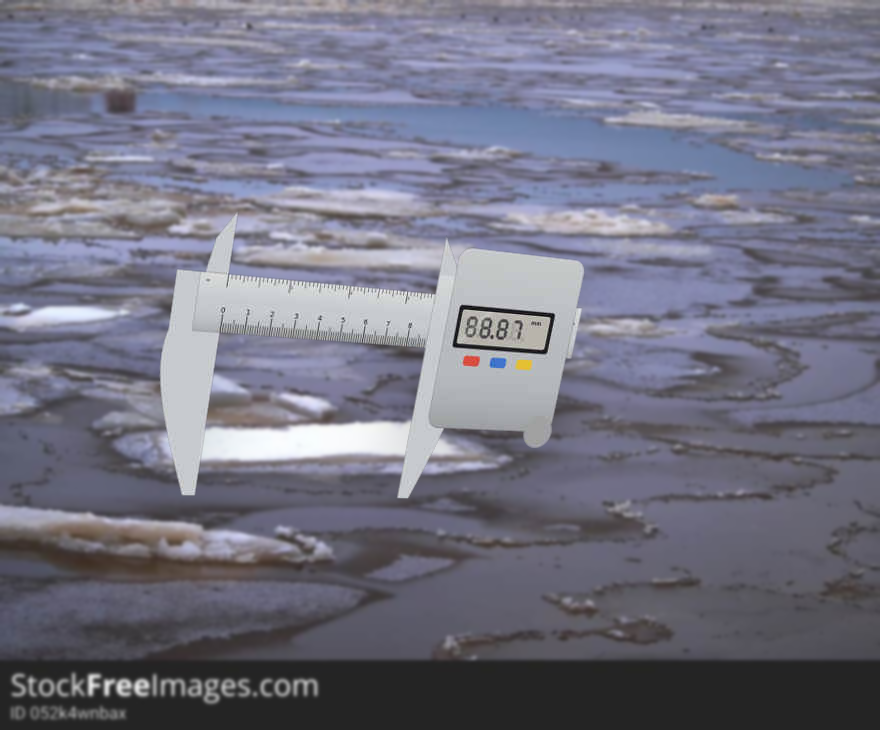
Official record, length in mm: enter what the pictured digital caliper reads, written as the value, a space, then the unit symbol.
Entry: 88.87 mm
